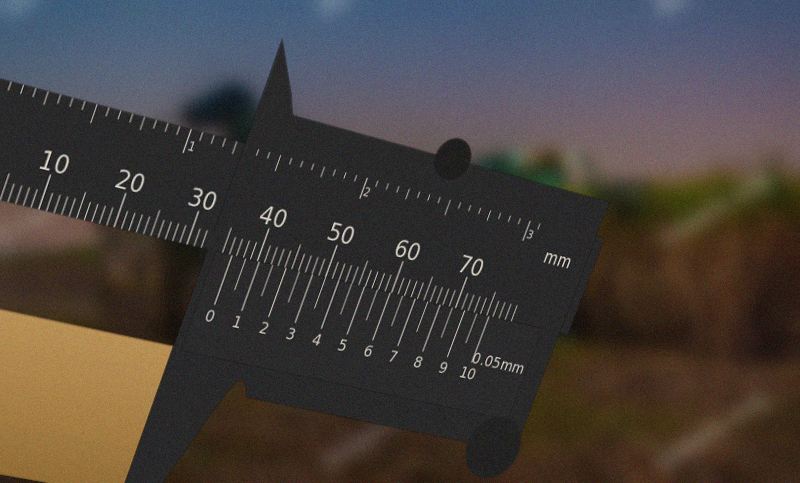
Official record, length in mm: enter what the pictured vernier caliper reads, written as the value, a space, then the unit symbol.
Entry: 36.4 mm
